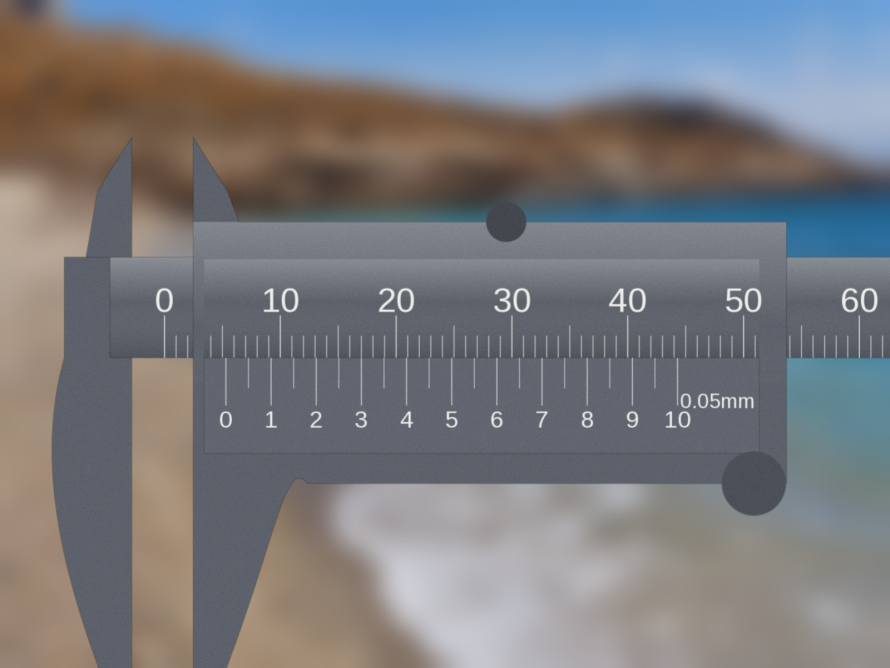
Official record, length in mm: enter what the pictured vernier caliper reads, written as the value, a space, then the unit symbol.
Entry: 5.3 mm
